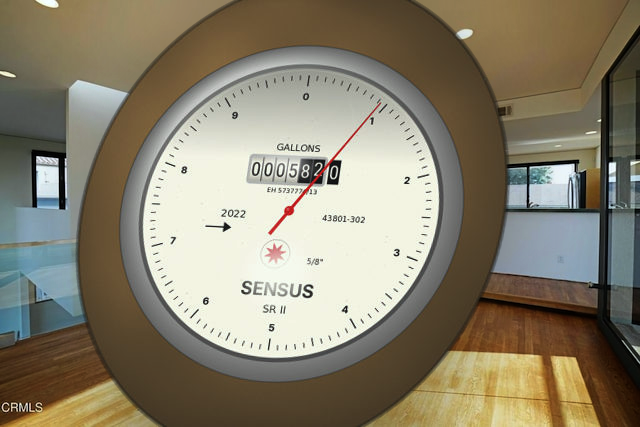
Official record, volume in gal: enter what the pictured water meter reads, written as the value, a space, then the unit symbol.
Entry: 5820.9 gal
